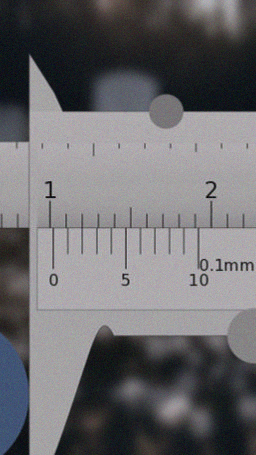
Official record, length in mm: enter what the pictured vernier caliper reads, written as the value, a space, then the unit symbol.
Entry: 10.2 mm
